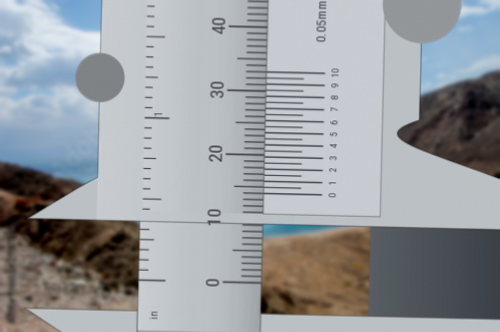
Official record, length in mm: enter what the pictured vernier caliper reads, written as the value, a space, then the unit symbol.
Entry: 14.0 mm
